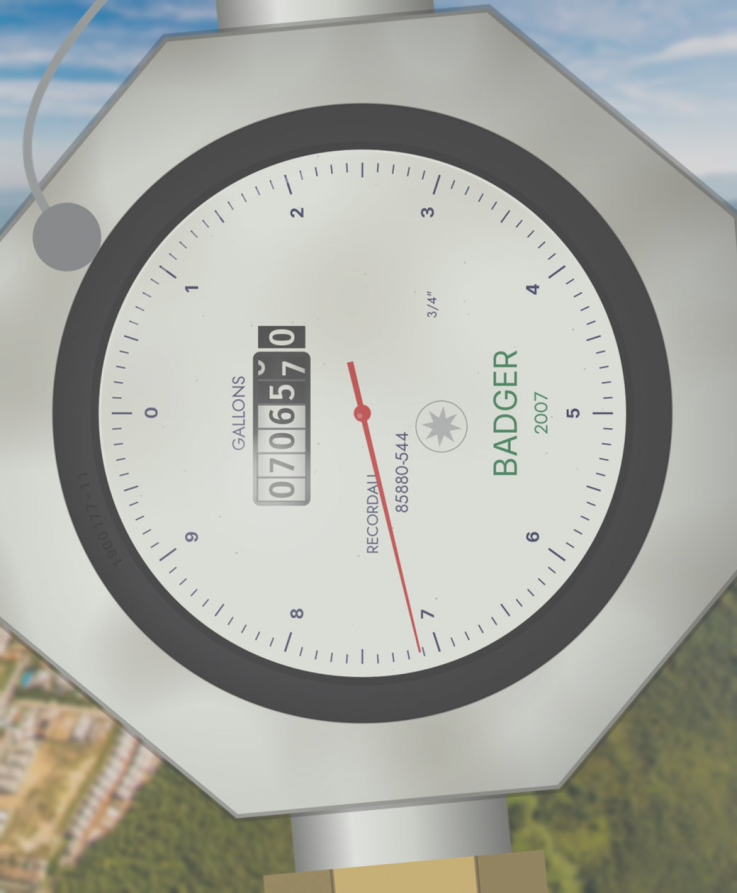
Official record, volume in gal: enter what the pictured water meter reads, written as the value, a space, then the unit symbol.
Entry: 706567.1 gal
